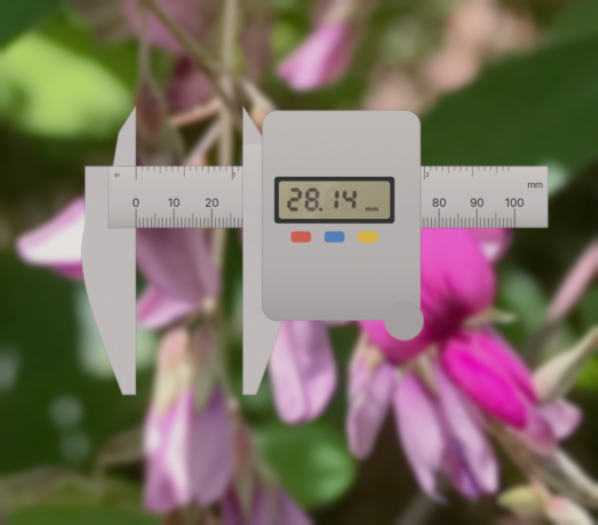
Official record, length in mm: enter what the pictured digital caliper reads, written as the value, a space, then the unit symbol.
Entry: 28.14 mm
